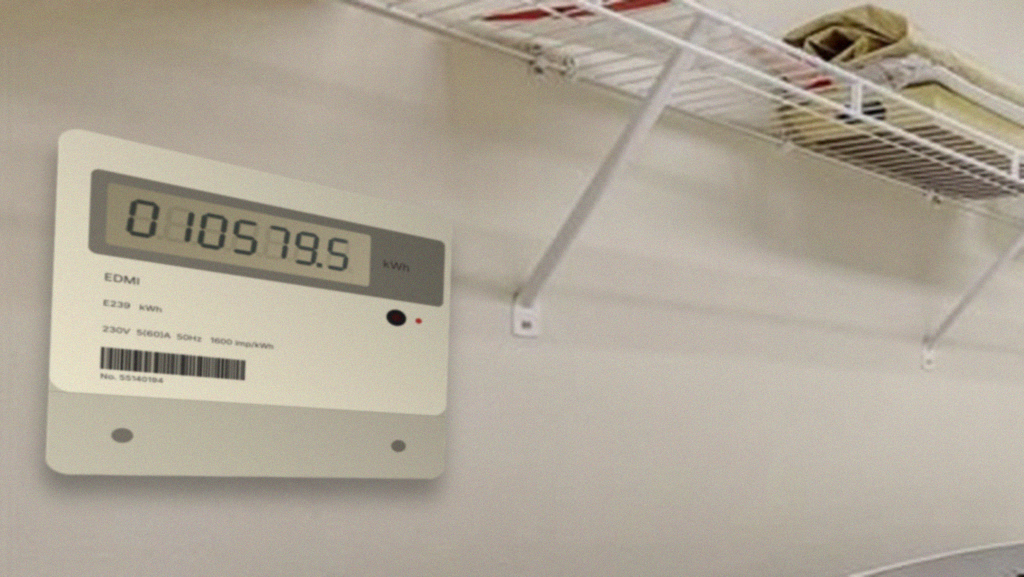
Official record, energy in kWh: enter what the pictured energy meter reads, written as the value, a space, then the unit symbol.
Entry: 10579.5 kWh
